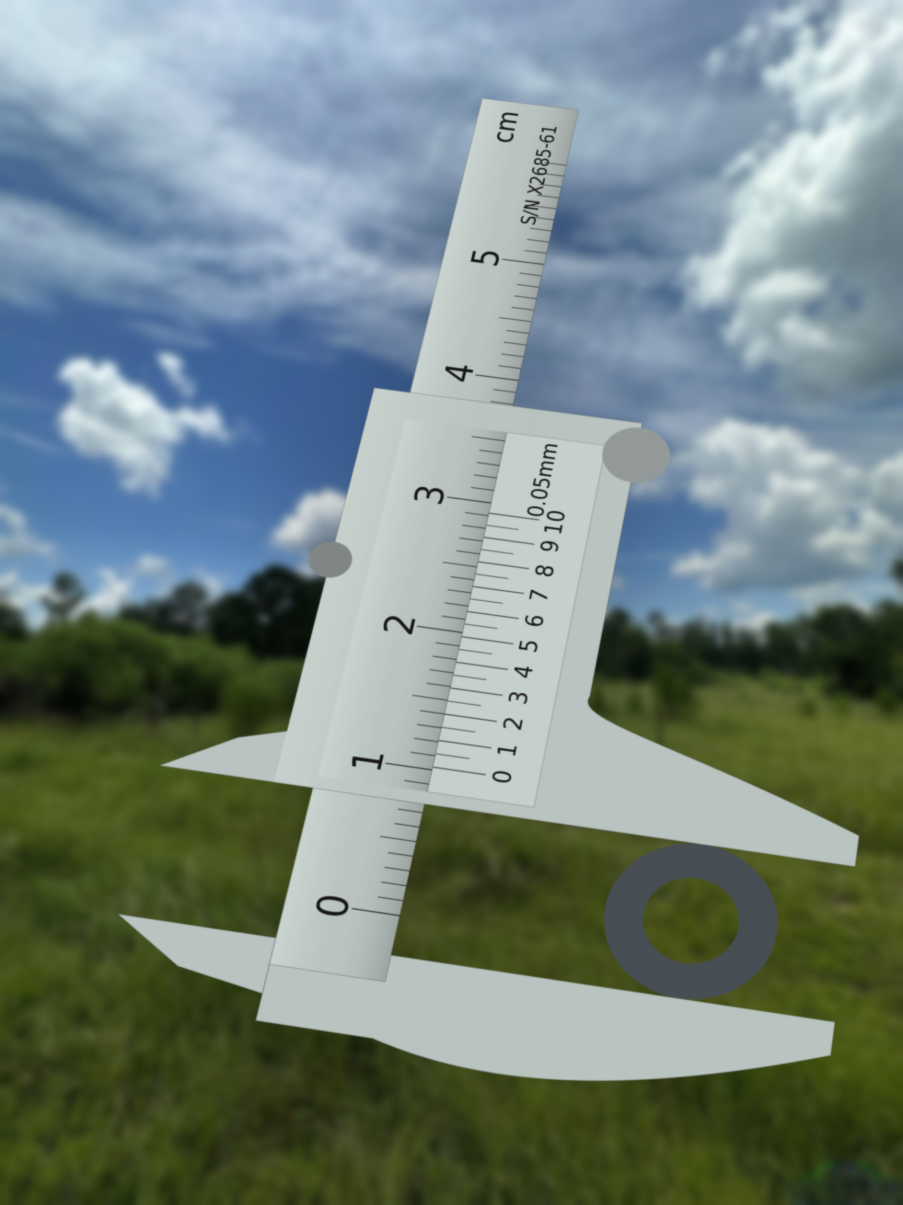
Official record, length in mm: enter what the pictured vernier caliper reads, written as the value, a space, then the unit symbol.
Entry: 10.2 mm
